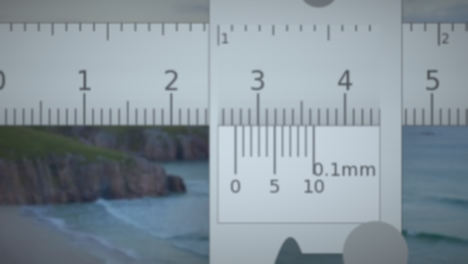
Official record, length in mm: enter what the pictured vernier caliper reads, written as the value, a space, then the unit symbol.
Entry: 27.4 mm
